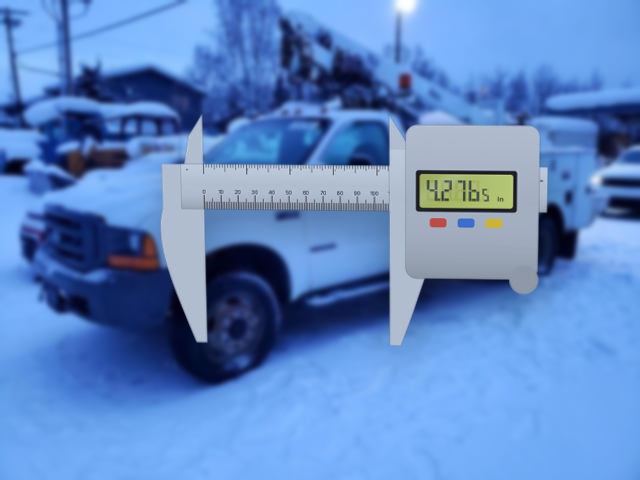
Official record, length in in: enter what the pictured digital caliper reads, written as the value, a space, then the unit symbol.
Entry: 4.2765 in
